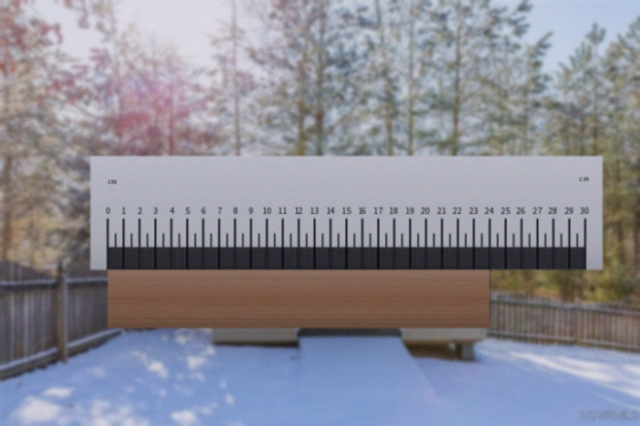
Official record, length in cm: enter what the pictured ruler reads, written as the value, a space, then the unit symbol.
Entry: 24 cm
